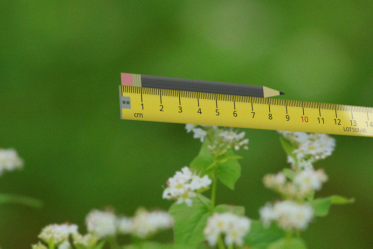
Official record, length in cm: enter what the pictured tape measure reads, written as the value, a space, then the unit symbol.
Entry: 9 cm
